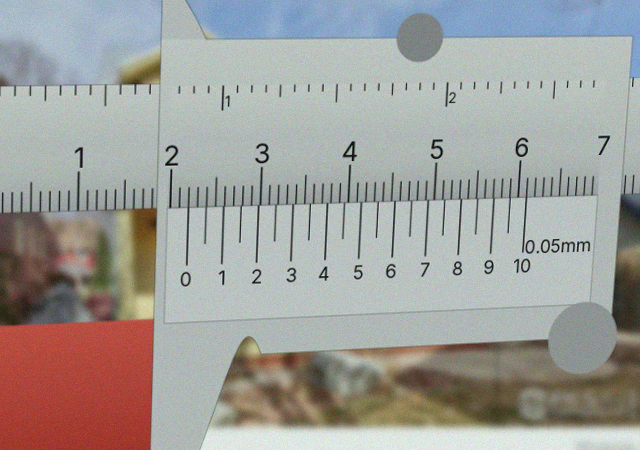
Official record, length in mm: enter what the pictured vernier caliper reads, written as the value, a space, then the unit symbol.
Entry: 22.0 mm
